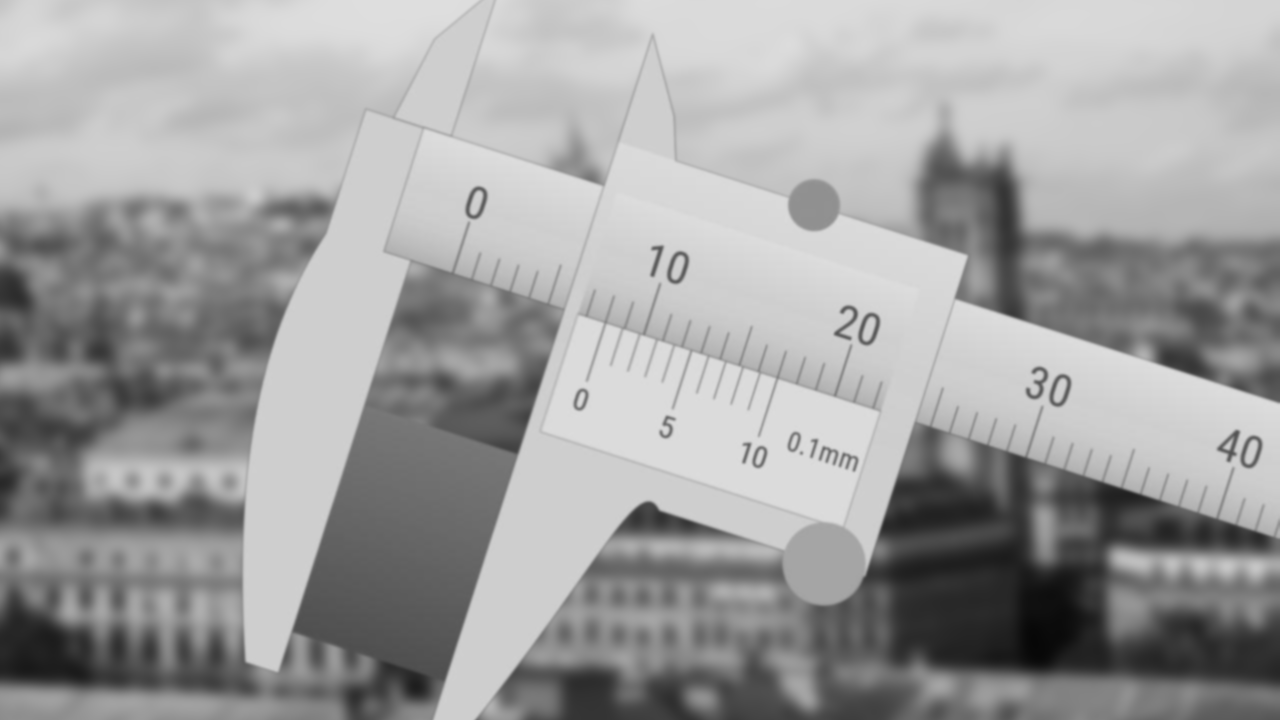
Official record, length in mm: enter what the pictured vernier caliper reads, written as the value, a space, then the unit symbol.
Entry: 8.0 mm
